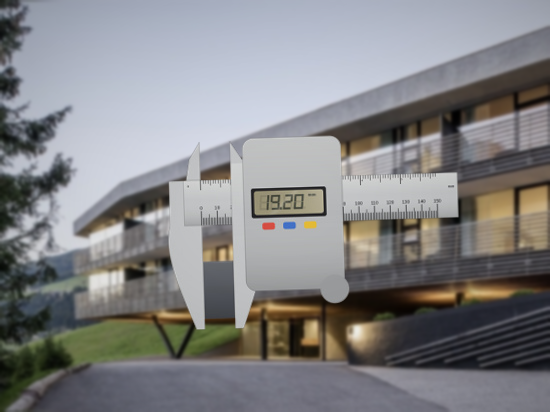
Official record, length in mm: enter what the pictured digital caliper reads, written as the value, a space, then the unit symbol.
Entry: 19.20 mm
